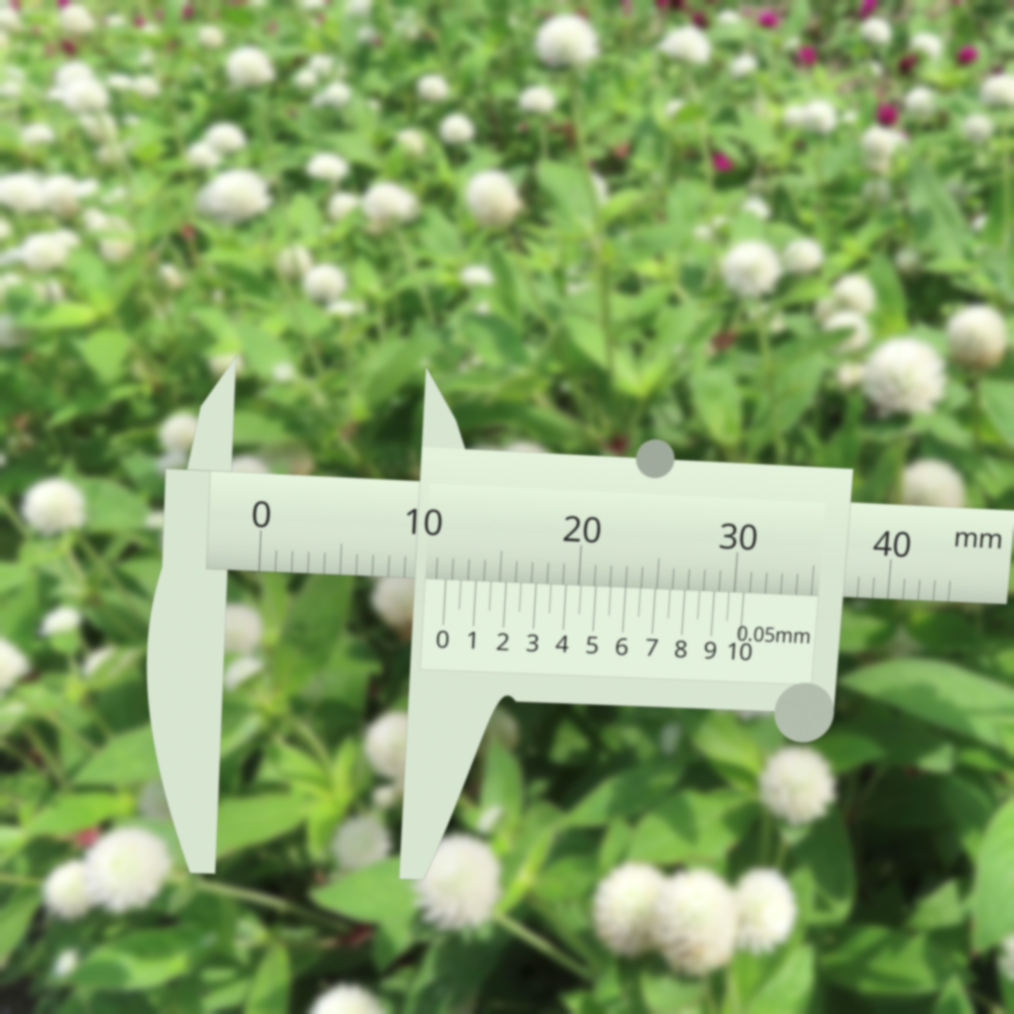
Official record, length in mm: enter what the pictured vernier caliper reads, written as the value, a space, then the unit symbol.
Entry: 11.6 mm
